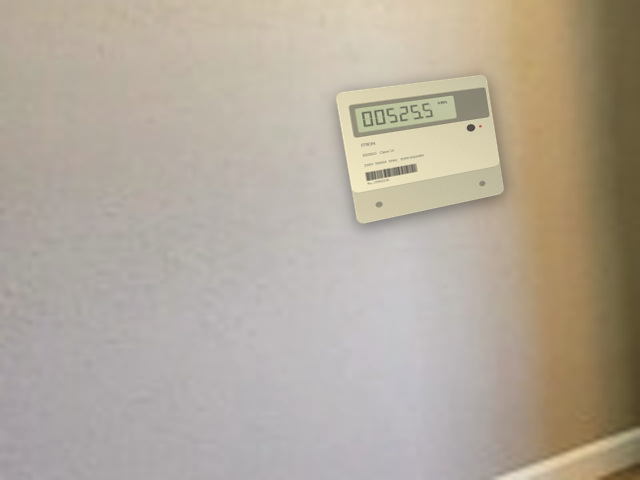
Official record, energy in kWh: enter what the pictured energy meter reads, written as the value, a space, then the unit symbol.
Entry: 525.5 kWh
